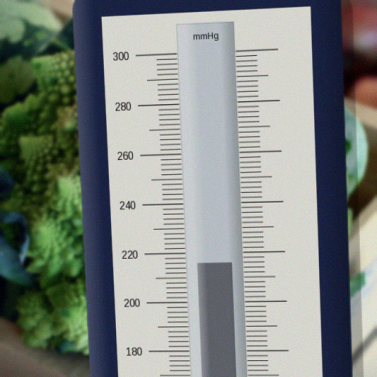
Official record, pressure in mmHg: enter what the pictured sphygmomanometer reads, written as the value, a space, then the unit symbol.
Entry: 216 mmHg
